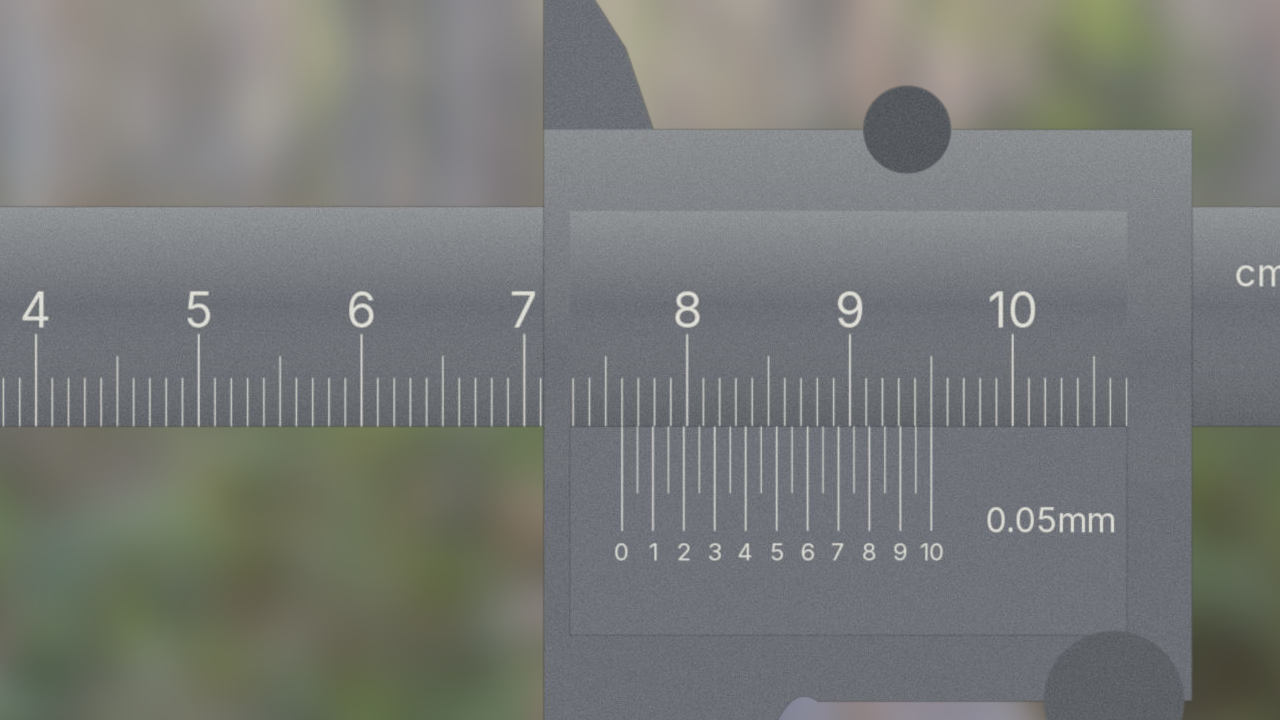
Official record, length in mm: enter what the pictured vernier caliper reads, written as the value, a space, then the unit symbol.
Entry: 76.0 mm
